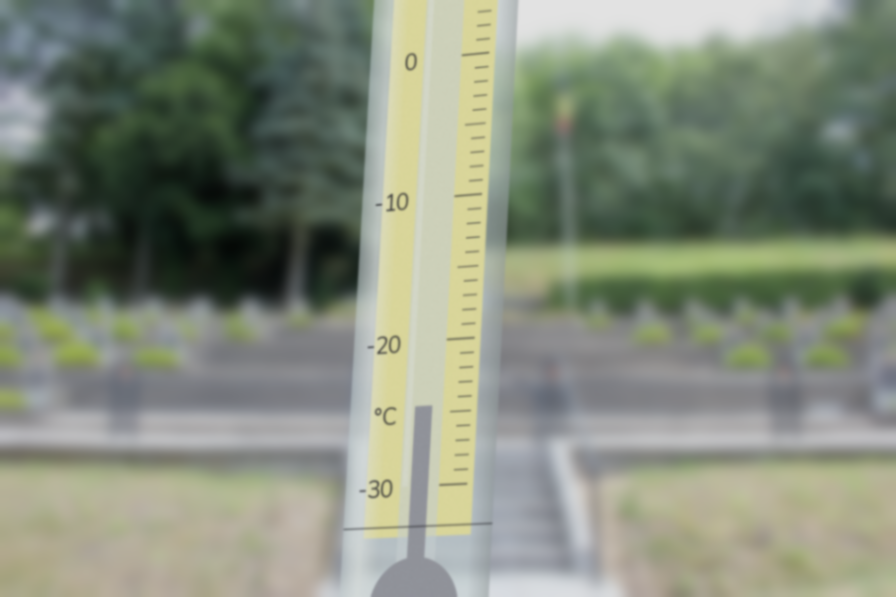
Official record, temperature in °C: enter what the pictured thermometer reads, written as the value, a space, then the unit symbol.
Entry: -24.5 °C
